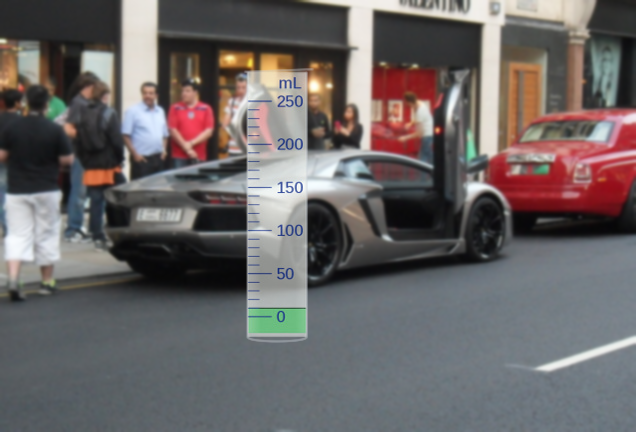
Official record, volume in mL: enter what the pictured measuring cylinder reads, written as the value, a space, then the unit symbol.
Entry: 10 mL
